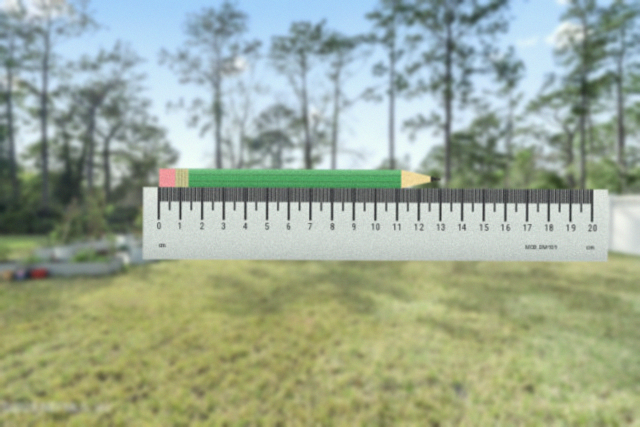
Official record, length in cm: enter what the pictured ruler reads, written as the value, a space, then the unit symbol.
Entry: 13 cm
